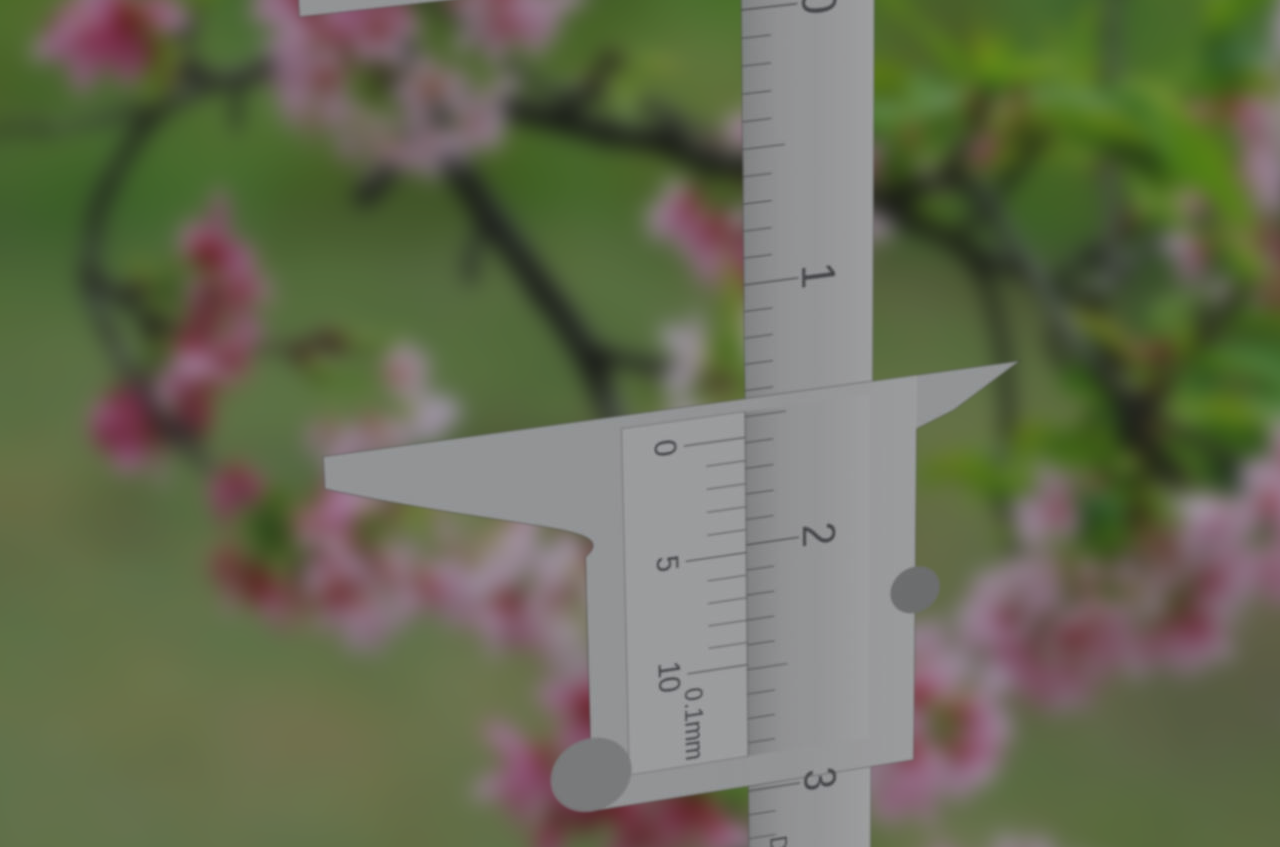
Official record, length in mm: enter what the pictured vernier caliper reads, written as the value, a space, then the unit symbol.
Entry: 15.8 mm
